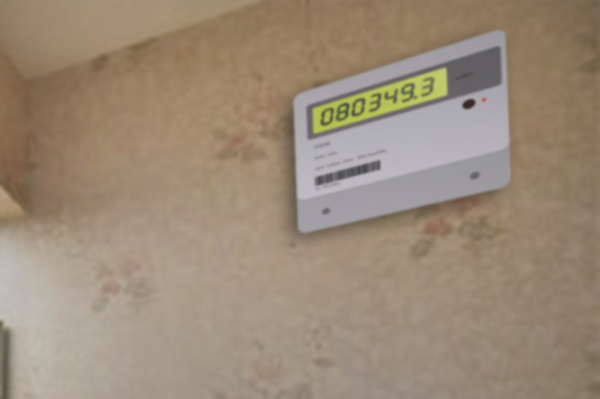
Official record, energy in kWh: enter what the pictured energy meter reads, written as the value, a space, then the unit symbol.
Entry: 80349.3 kWh
